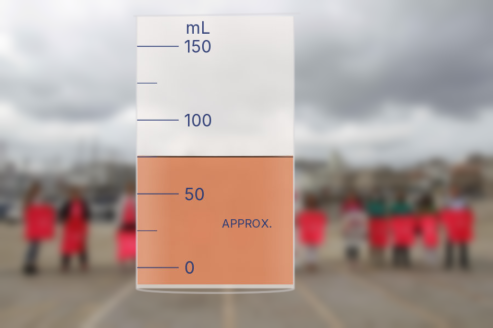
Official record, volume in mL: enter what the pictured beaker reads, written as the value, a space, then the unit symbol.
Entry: 75 mL
